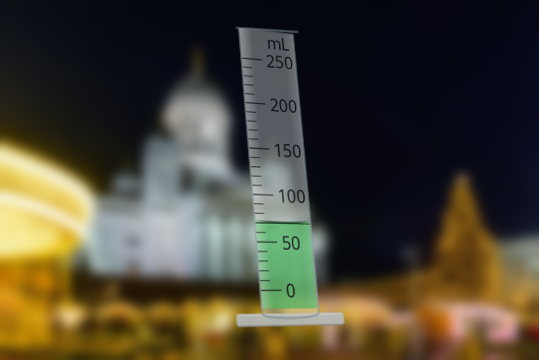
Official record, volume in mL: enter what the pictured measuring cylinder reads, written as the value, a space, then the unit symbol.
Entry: 70 mL
